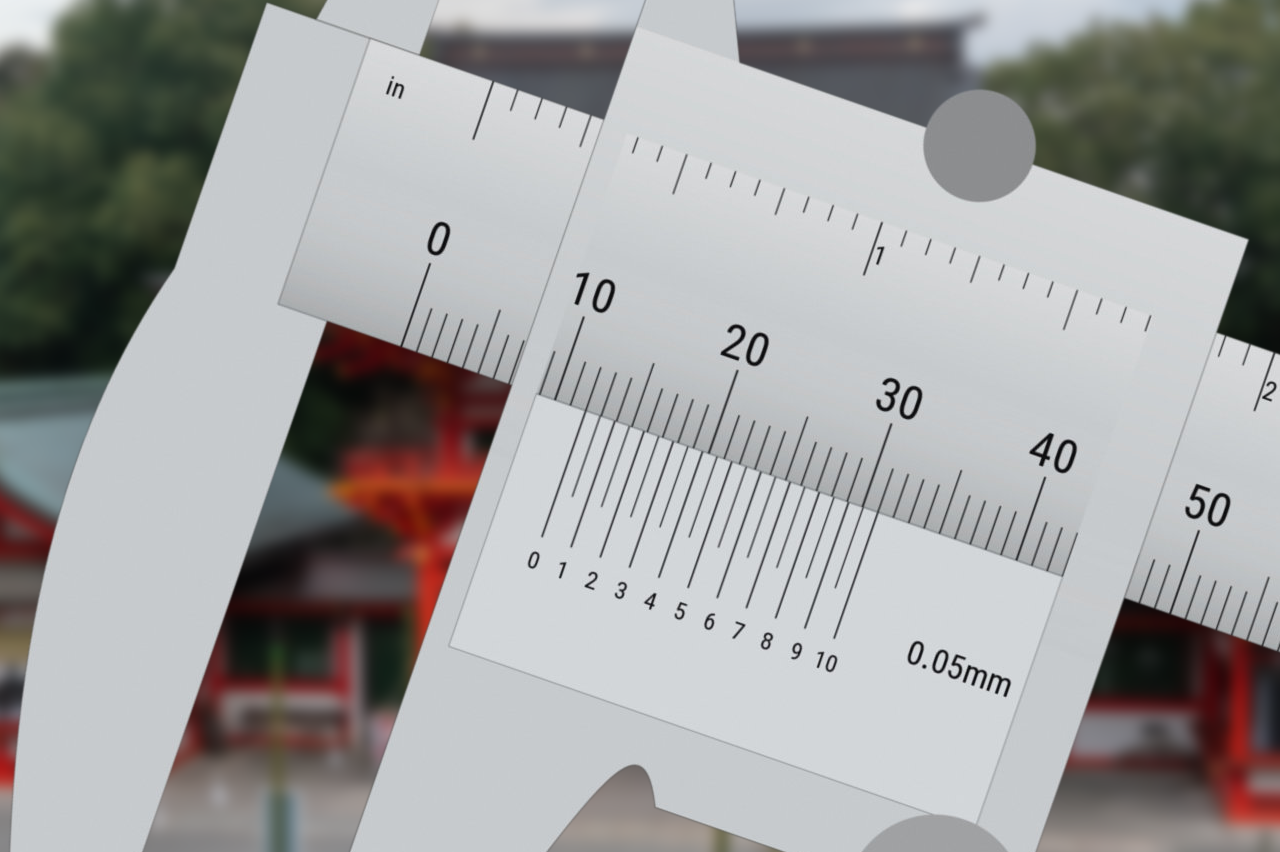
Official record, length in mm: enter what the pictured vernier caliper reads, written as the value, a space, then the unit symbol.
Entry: 12.0 mm
